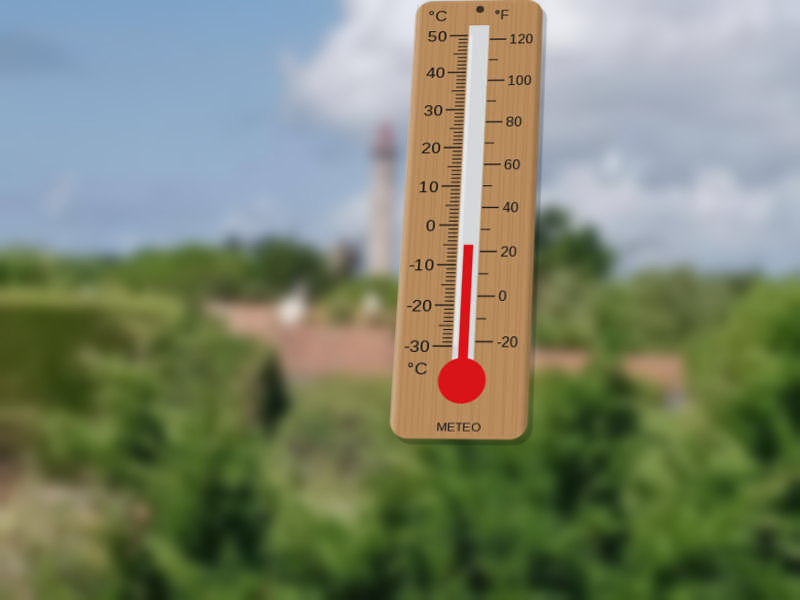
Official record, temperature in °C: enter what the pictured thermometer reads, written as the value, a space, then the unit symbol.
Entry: -5 °C
